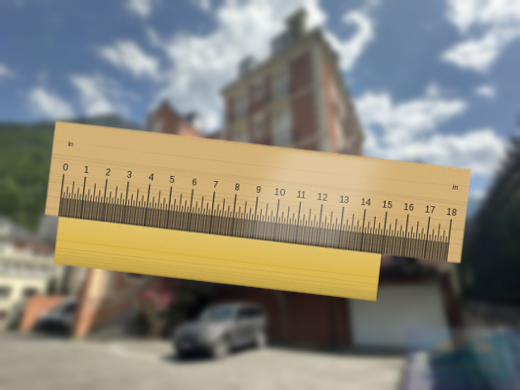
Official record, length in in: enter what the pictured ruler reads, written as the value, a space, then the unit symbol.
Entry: 15 in
